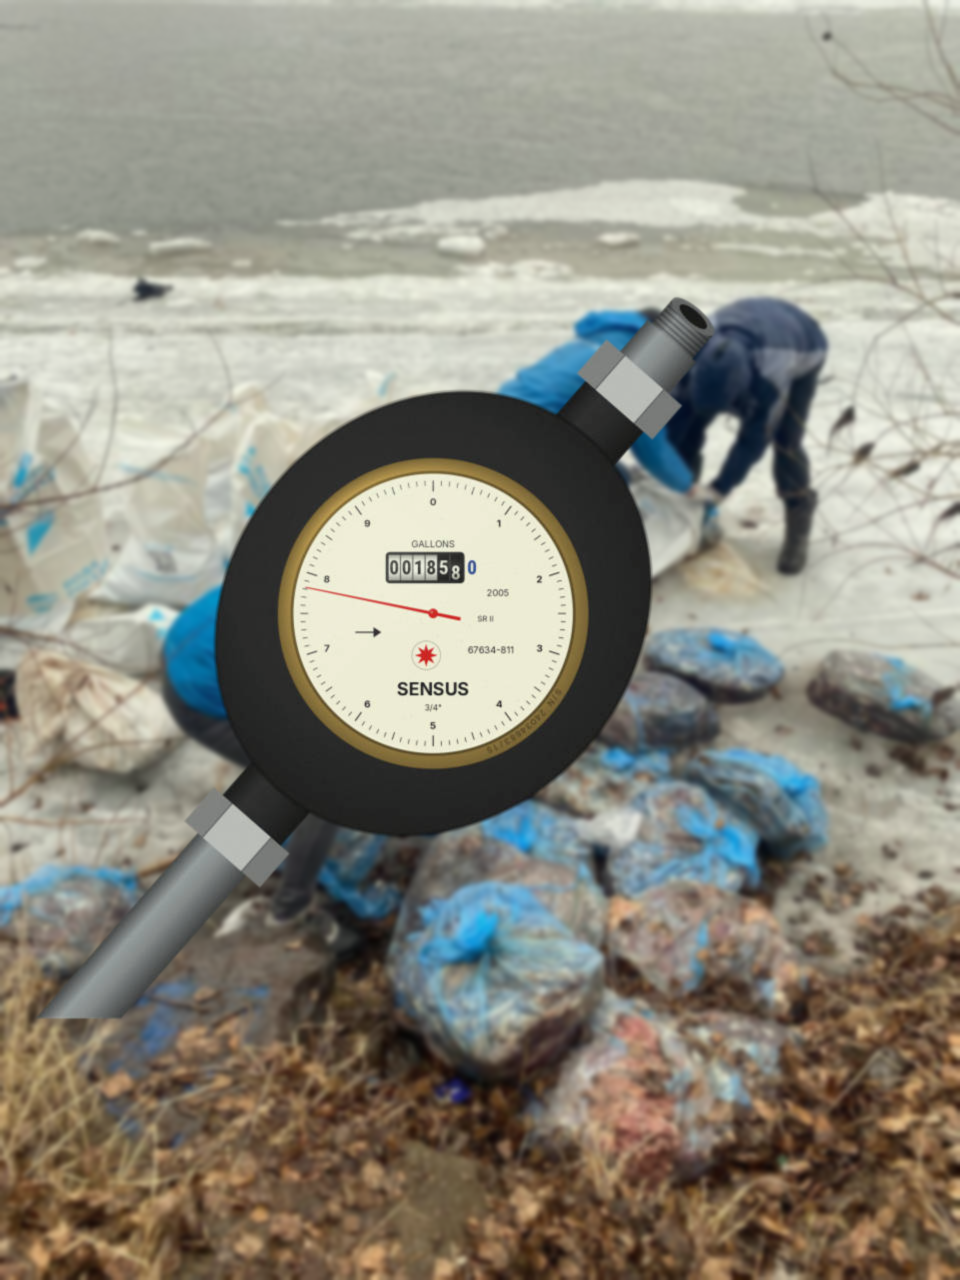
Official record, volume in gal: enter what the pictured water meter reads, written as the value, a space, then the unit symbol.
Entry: 18577.8 gal
